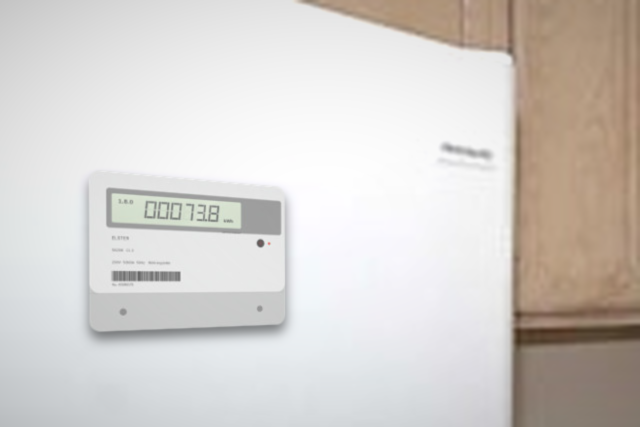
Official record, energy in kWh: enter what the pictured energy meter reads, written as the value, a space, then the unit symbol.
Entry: 73.8 kWh
